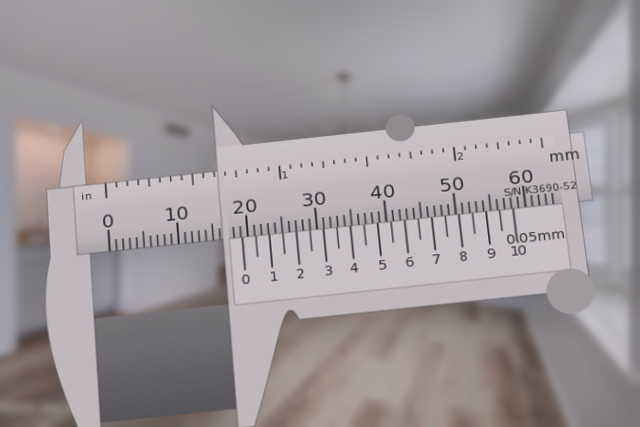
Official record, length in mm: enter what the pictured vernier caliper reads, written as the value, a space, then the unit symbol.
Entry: 19.2 mm
